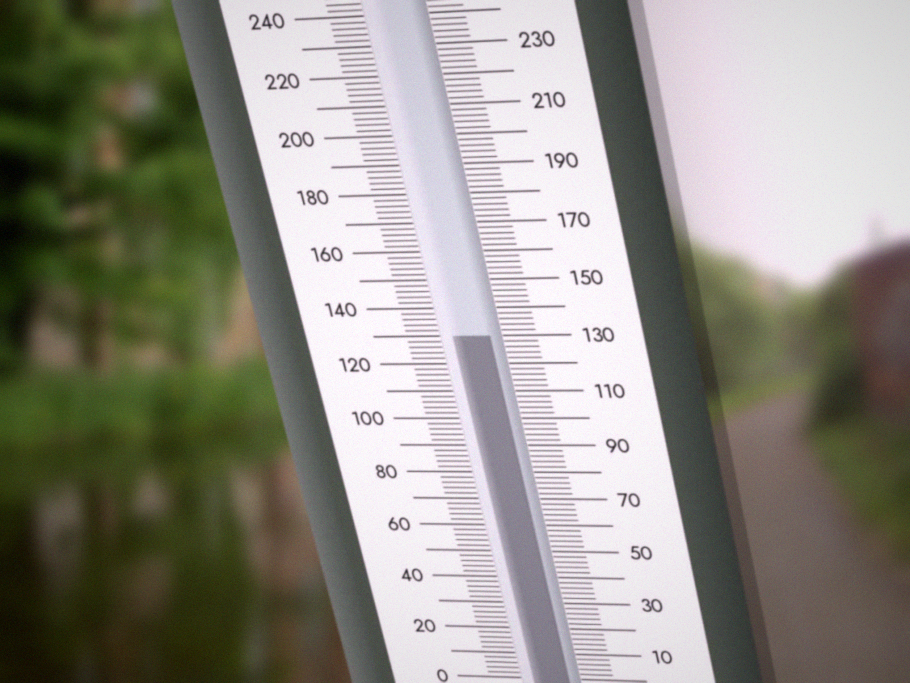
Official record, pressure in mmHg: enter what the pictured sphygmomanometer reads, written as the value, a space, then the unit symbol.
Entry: 130 mmHg
